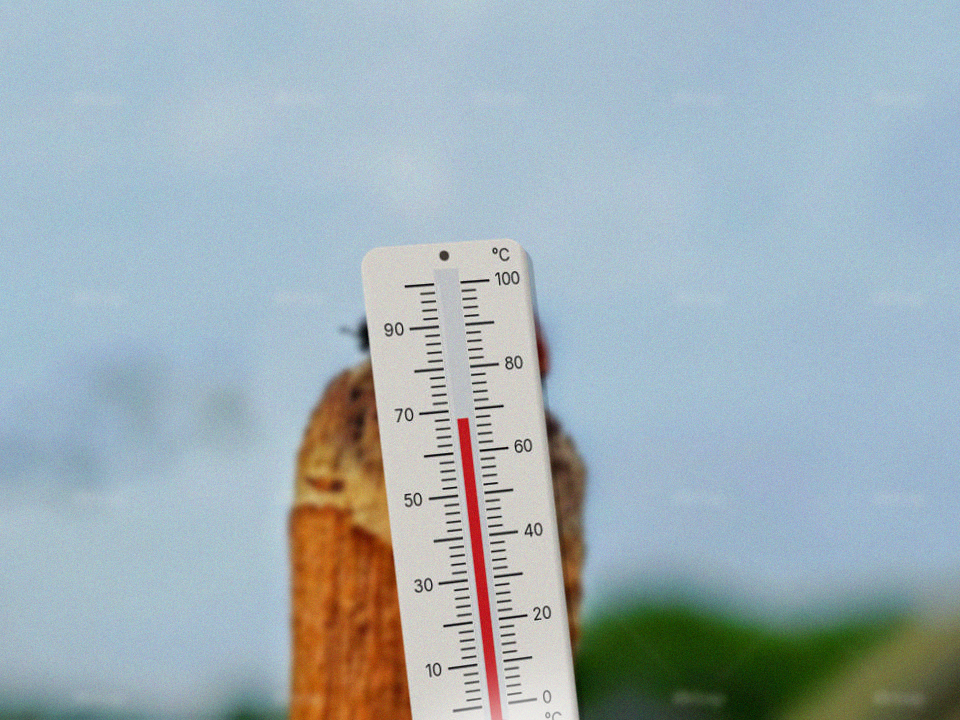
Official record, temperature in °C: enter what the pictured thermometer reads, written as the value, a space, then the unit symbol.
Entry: 68 °C
